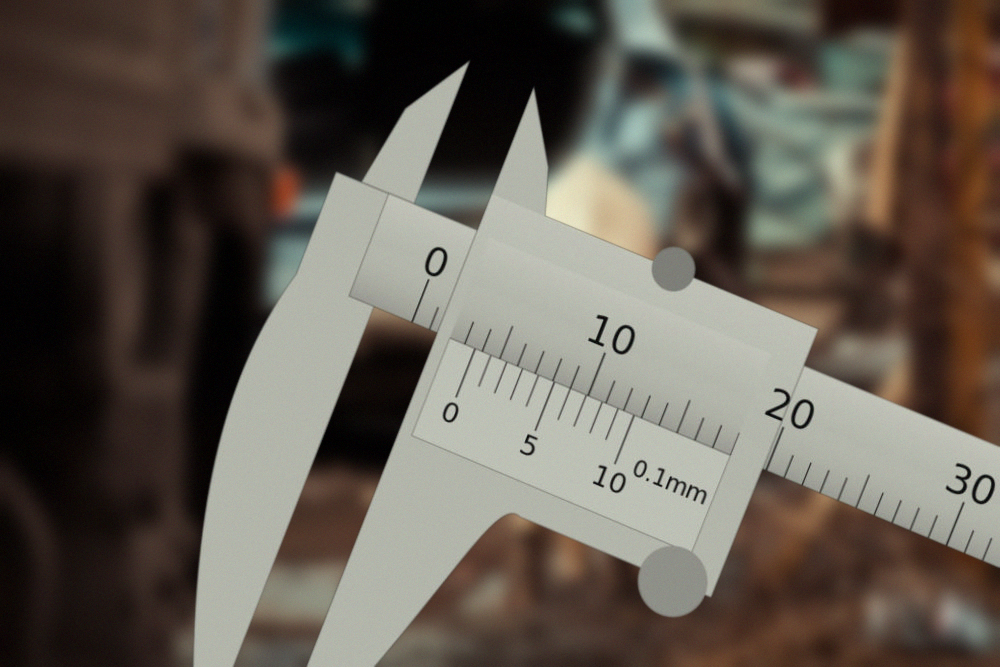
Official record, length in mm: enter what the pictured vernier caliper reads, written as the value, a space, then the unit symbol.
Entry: 3.6 mm
